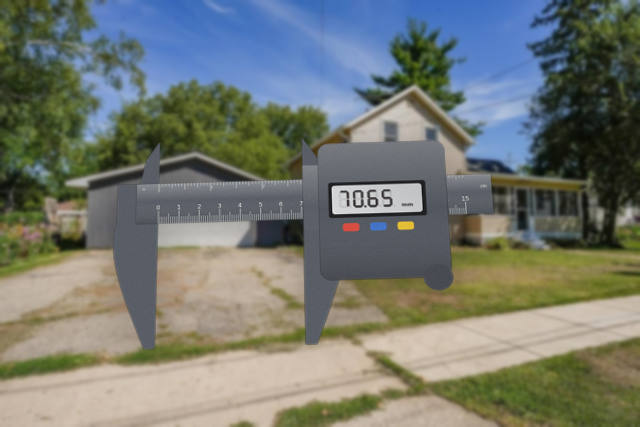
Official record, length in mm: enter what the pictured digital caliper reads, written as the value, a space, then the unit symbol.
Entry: 70.65 mm
